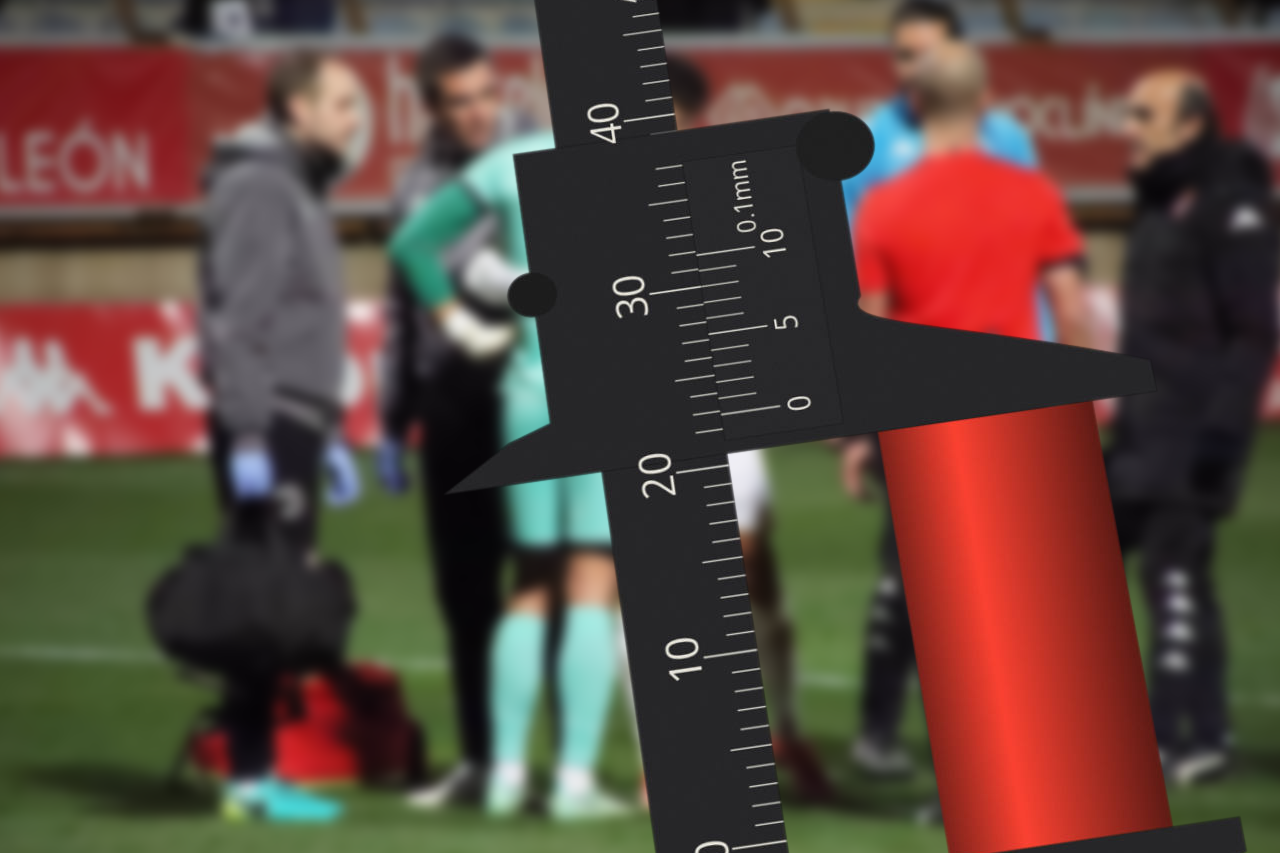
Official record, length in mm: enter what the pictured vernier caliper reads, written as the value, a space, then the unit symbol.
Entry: 22.8 mm
